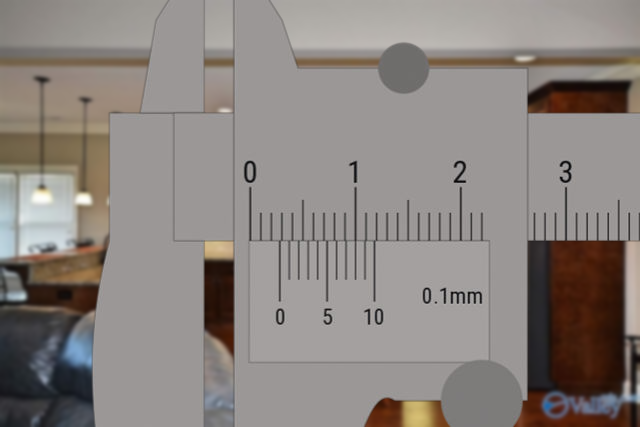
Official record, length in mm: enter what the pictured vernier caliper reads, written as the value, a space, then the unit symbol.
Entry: 2.8 mm
